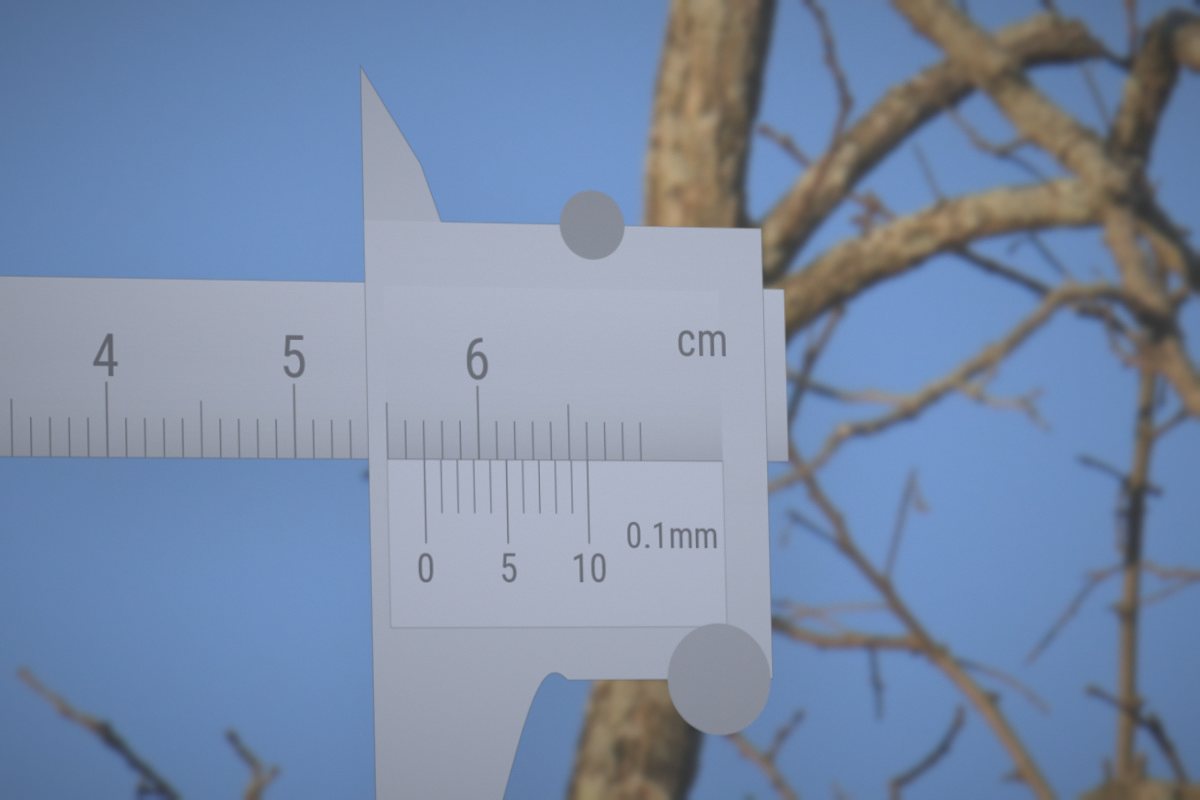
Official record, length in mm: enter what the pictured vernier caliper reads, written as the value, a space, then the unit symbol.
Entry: 57.0 mm
